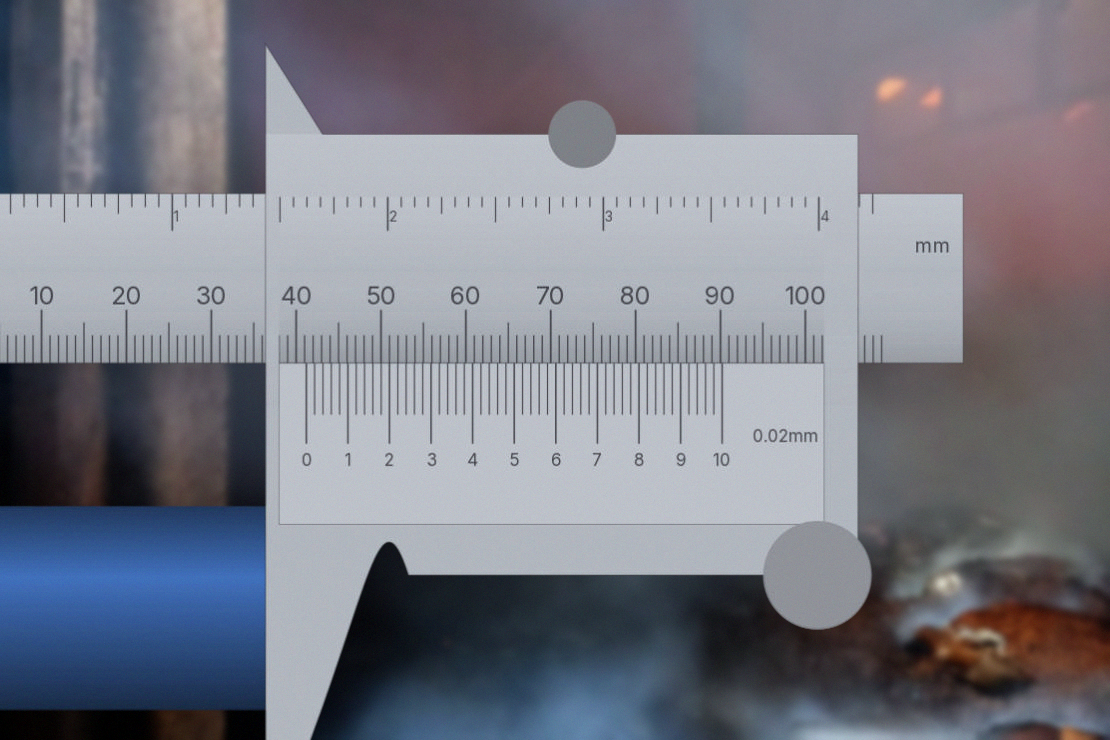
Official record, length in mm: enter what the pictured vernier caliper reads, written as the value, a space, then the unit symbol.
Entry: 41.2 mm
